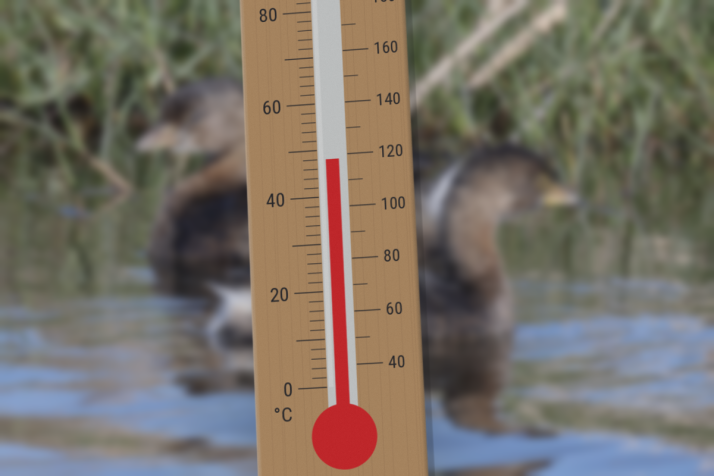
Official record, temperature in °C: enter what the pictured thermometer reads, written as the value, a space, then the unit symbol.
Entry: 48 °C
